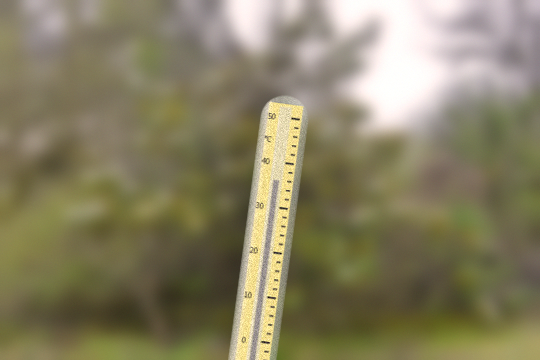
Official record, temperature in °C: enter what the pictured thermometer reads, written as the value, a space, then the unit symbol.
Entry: 36 °C
